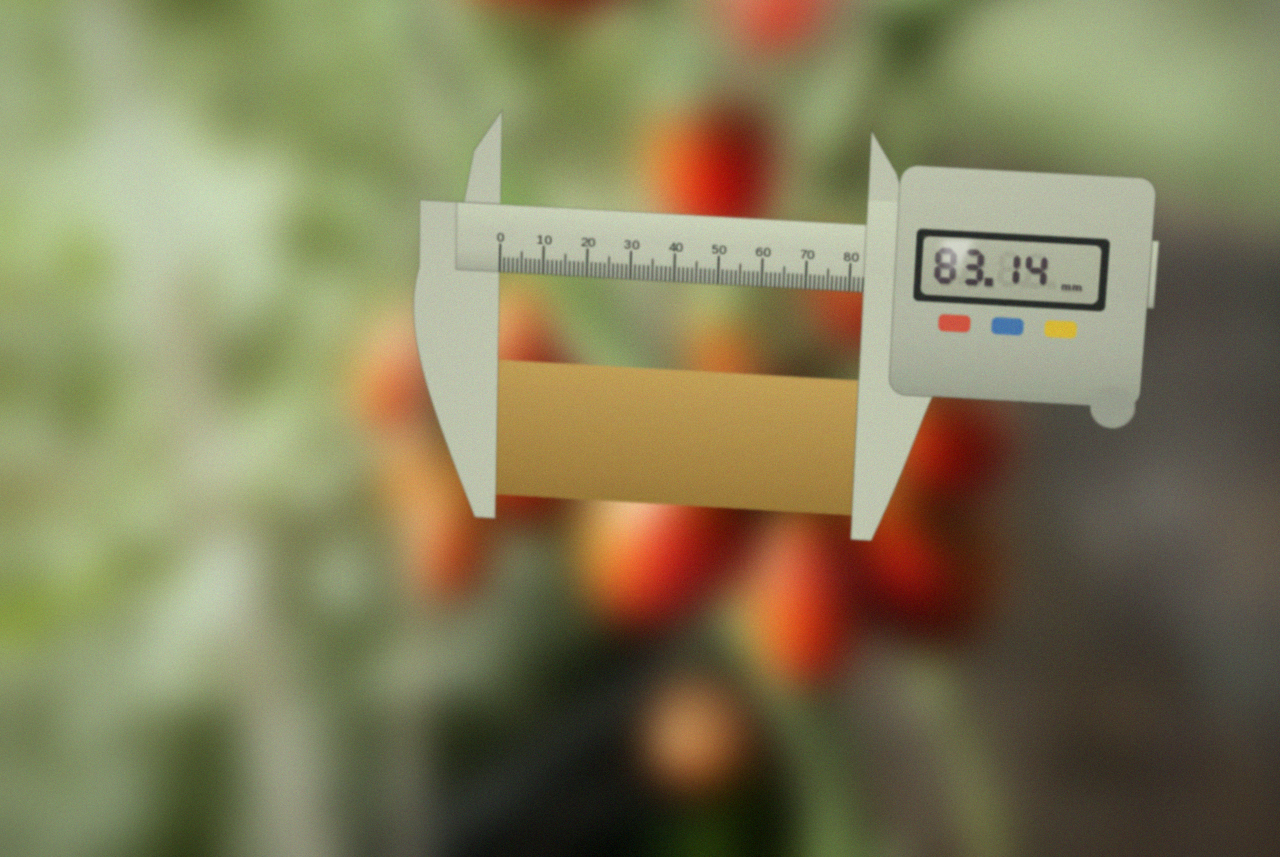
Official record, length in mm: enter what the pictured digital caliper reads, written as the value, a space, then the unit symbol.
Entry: 83.14 mm
